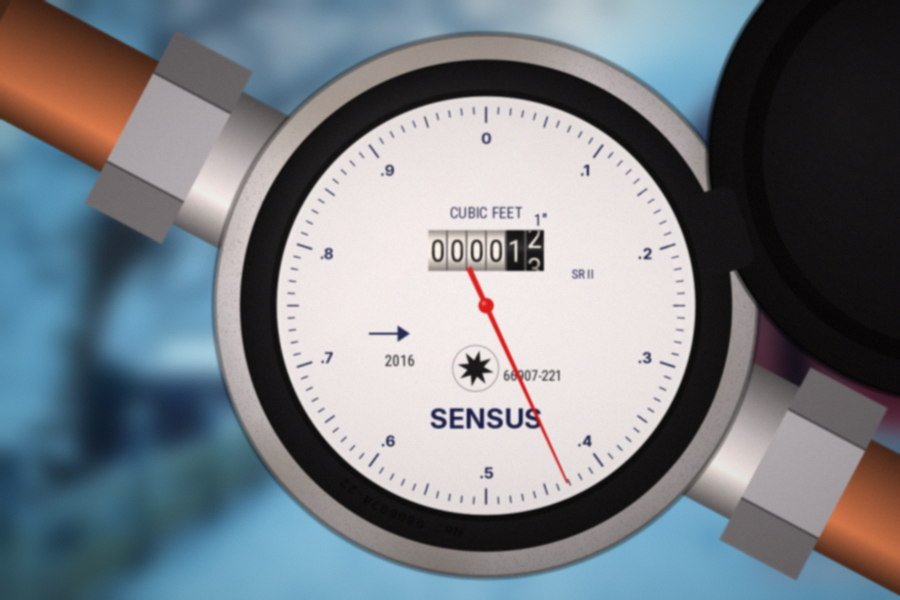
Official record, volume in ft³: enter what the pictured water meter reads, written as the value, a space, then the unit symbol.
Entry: 12.43 ft³
